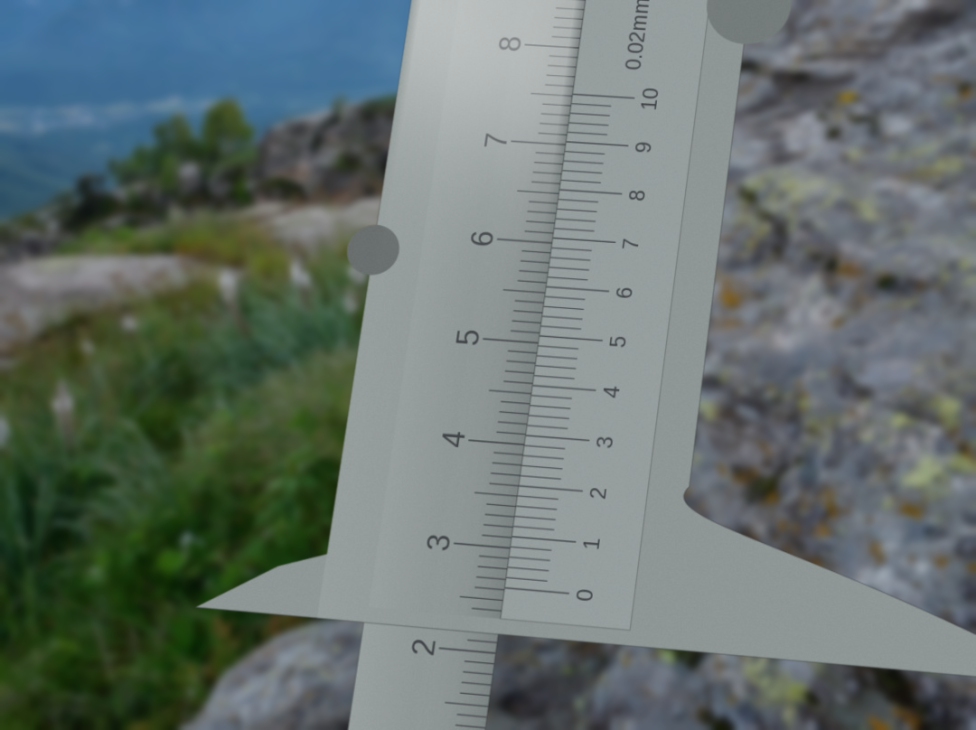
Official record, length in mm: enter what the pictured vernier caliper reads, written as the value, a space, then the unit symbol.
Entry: 26.2 mm
